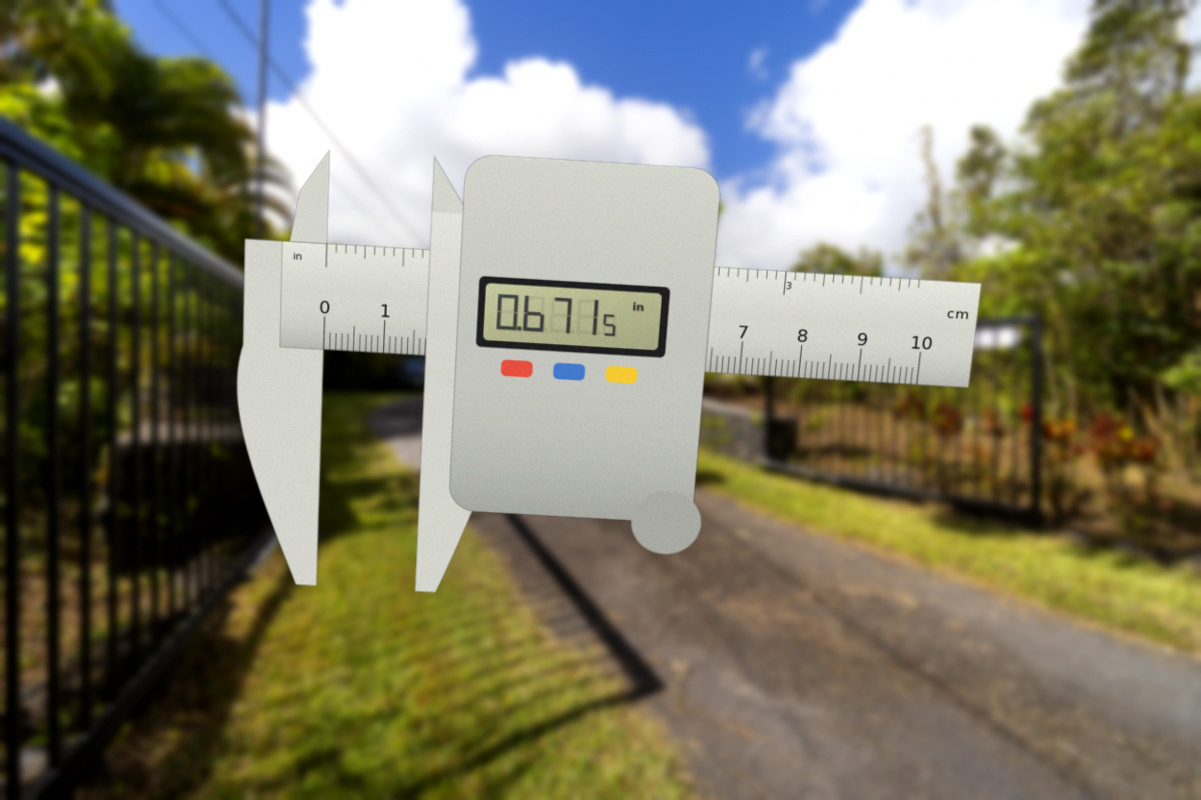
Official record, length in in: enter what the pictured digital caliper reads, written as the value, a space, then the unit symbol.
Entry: 0.6715 in
